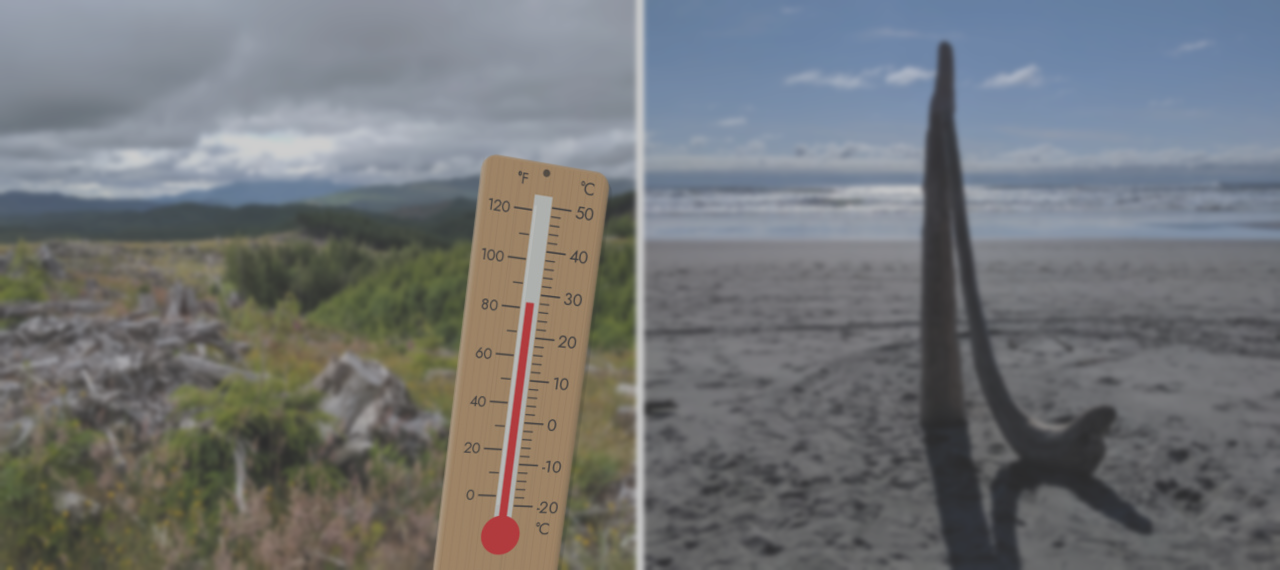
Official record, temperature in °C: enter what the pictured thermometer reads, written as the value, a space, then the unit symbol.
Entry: 28 °C
